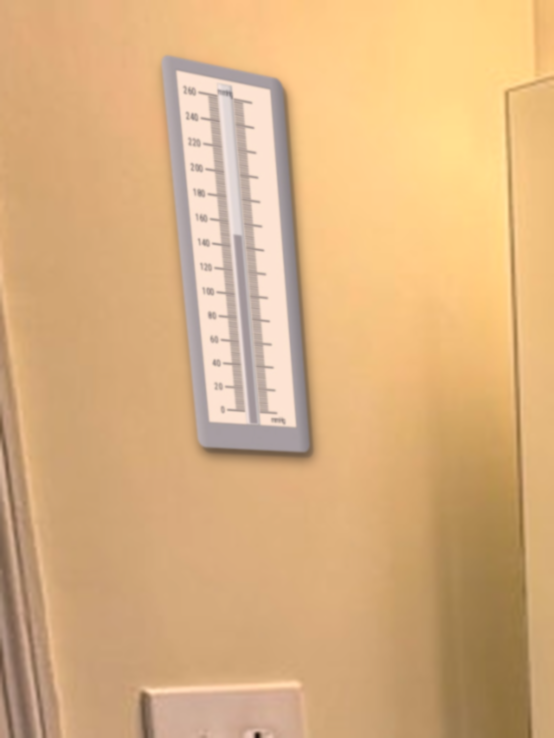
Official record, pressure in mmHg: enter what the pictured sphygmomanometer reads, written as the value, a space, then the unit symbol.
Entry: 150 mmHg
